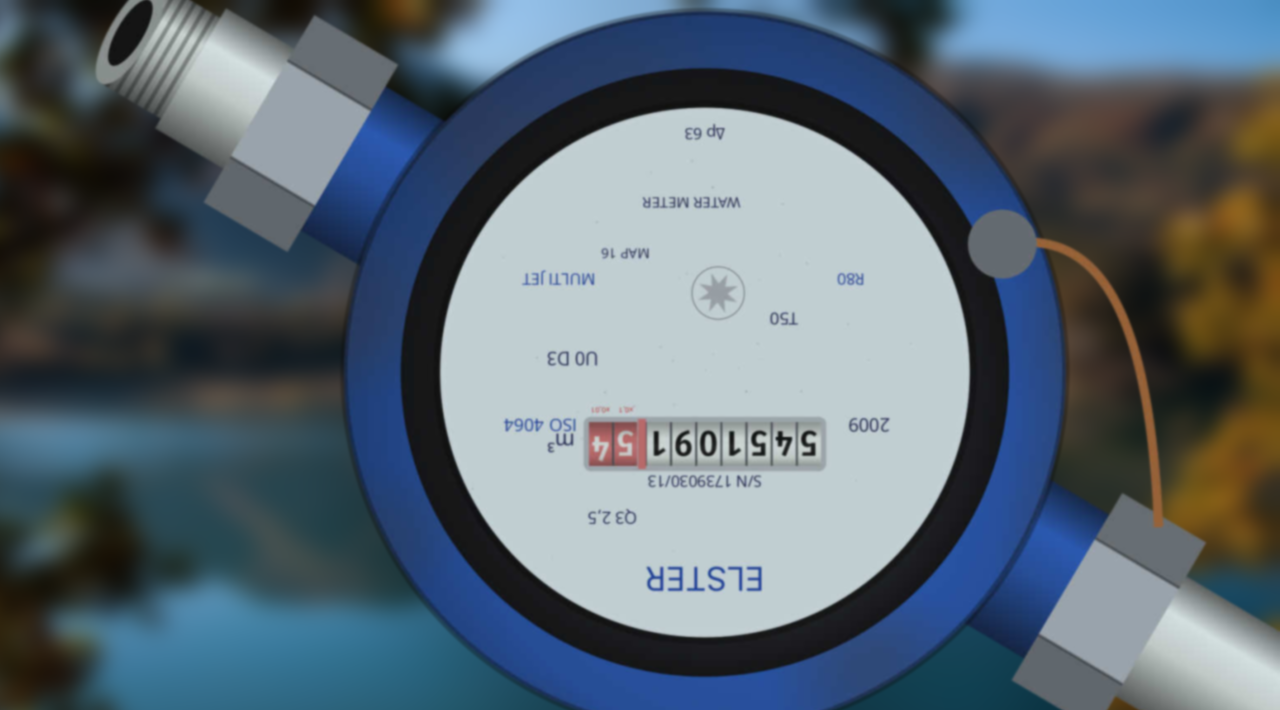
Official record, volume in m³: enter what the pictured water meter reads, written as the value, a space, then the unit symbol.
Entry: 5451091.54 m³
